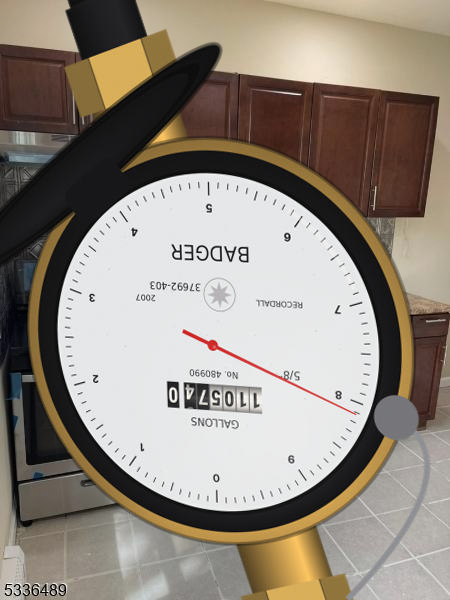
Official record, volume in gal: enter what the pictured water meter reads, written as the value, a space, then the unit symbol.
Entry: 1105738.1 gal
